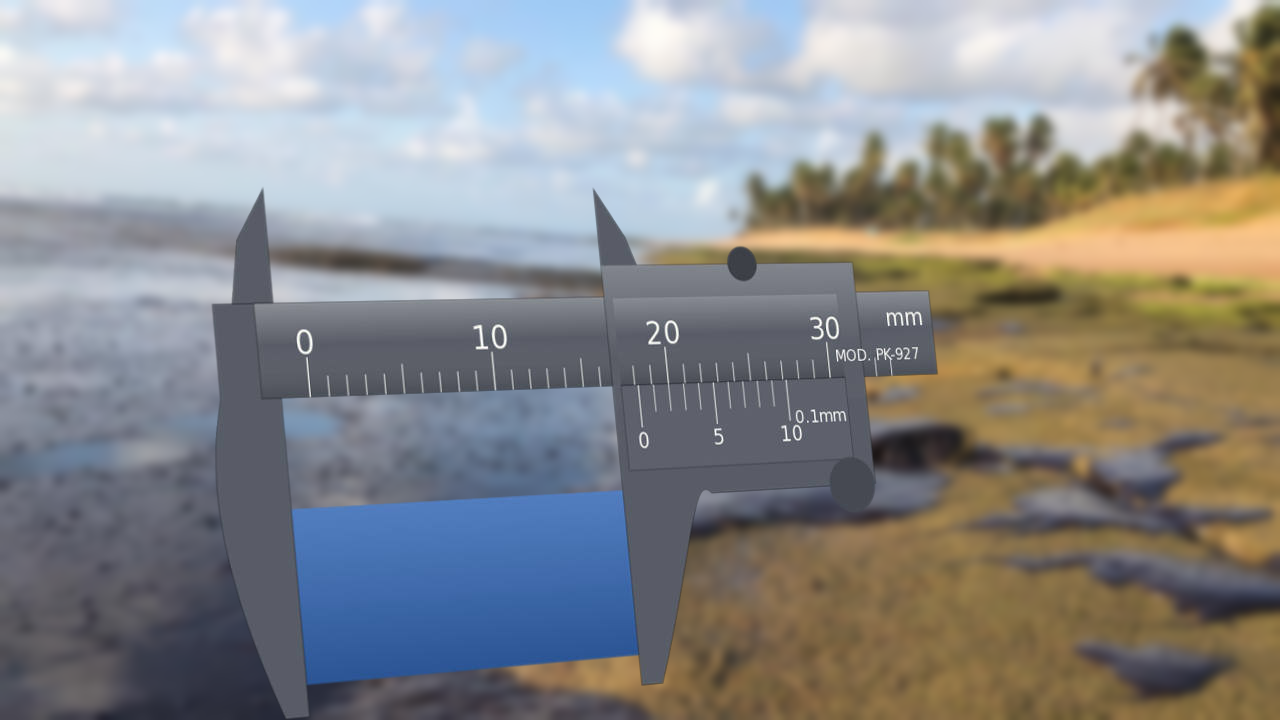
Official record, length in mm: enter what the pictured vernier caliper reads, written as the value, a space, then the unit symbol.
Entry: 18.2 mm
